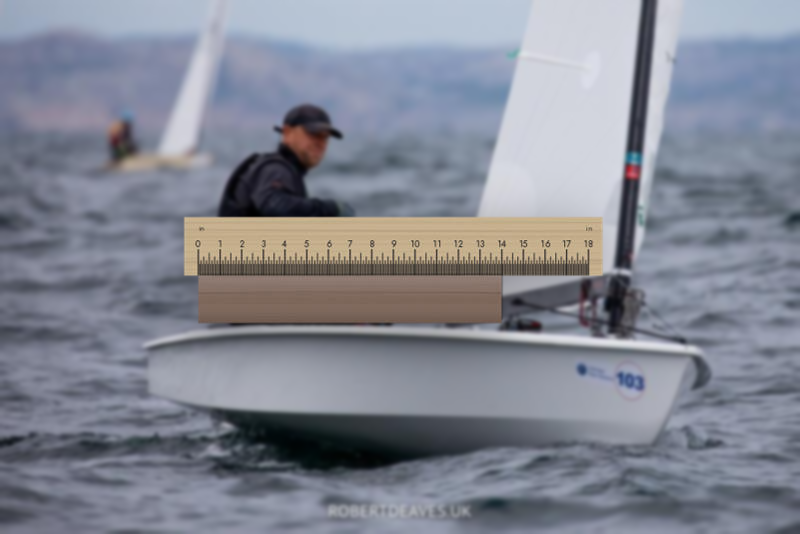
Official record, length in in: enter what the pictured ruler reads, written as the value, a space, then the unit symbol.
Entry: 14 in
